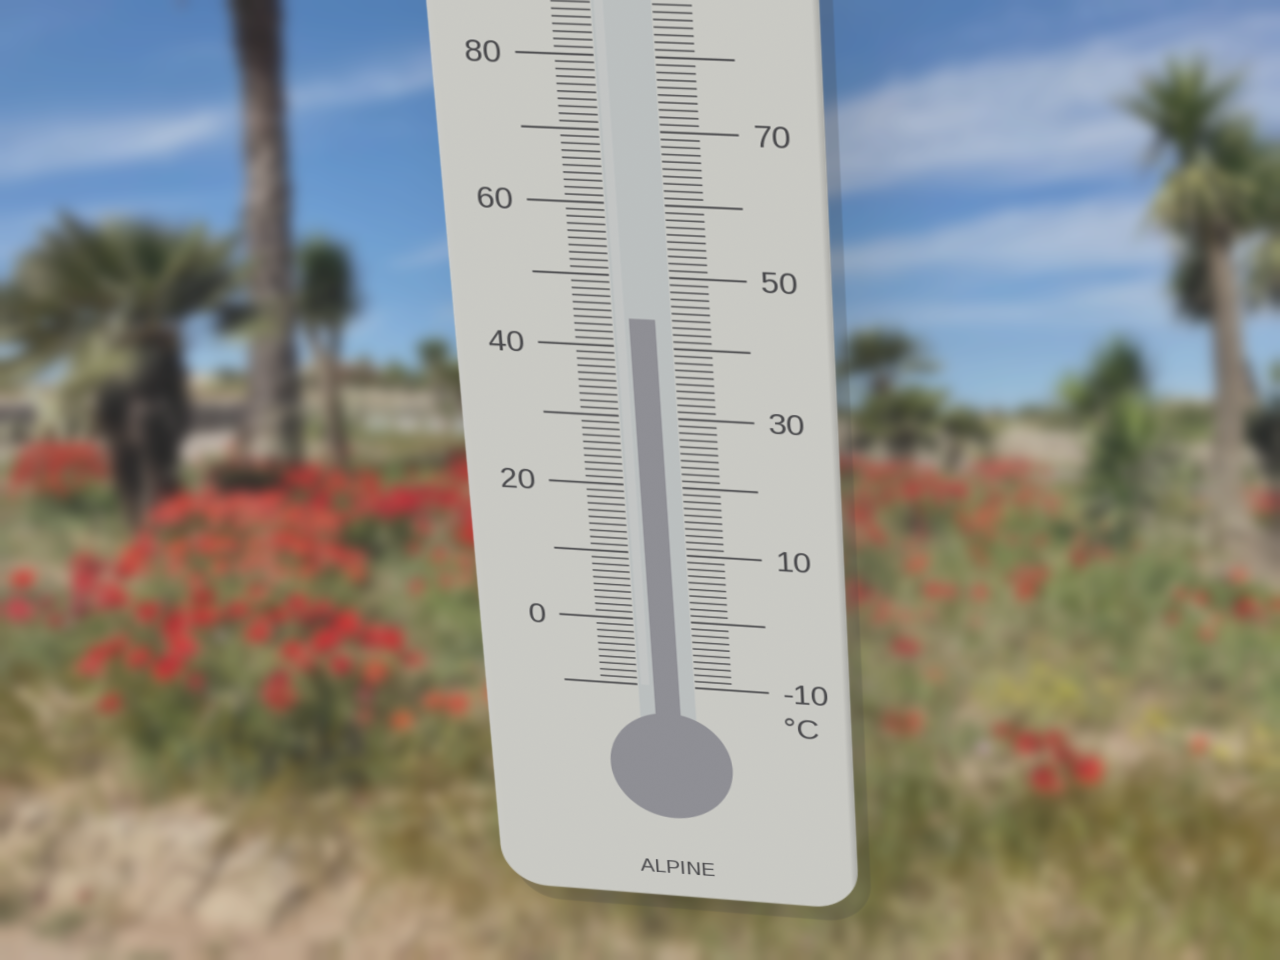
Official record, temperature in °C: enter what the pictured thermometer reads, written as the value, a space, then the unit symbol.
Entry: 44 °C
